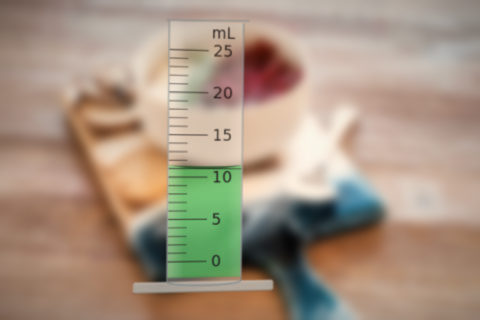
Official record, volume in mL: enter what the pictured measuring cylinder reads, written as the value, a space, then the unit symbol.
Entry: 11 mL
